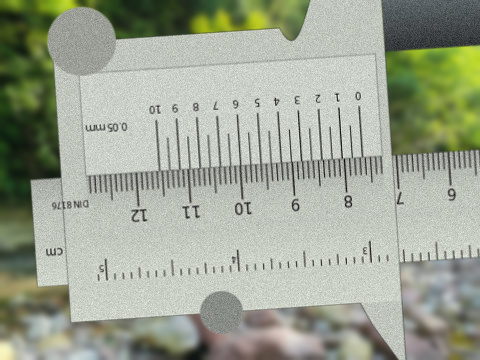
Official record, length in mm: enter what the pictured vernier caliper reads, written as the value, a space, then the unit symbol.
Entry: 76.5 mm
